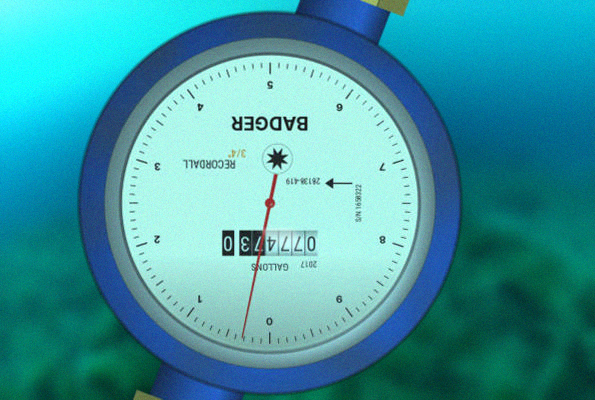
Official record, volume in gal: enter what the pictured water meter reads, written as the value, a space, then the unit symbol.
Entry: 774730.3 gal
